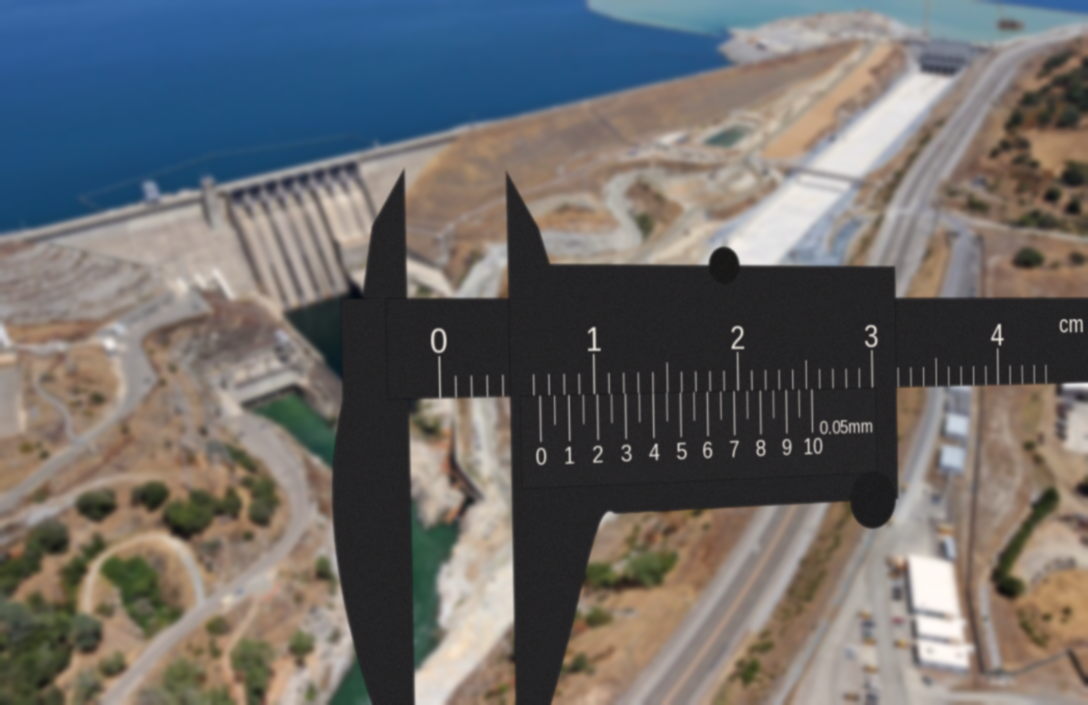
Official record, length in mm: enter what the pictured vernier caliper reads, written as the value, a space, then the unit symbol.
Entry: 6.4 mm
